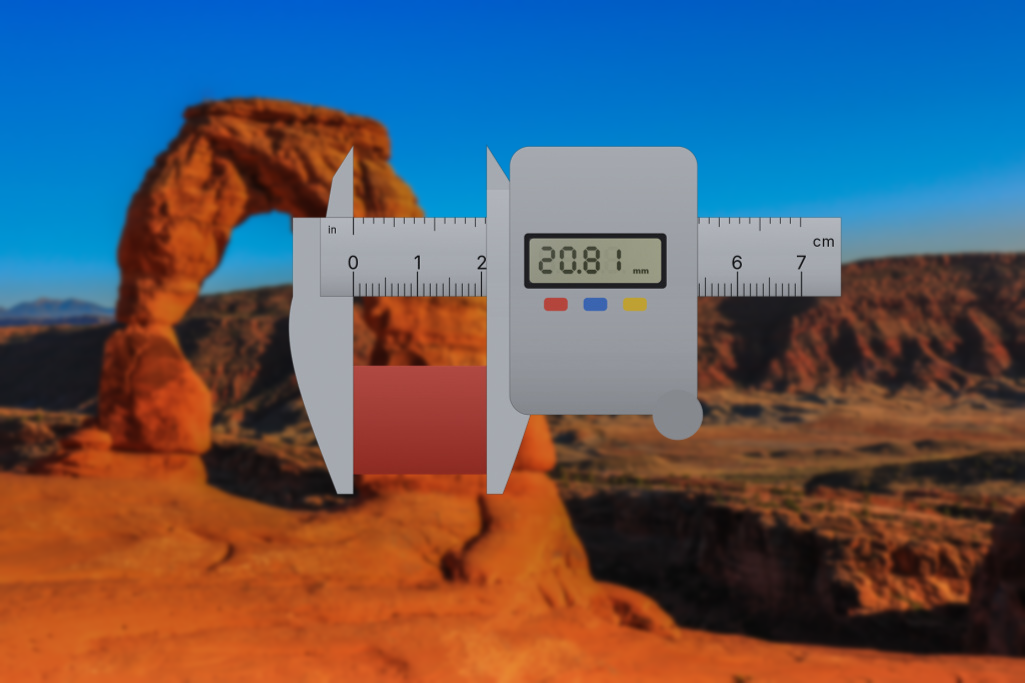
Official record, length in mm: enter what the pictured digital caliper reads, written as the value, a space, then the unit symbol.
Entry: 20.81 mm
